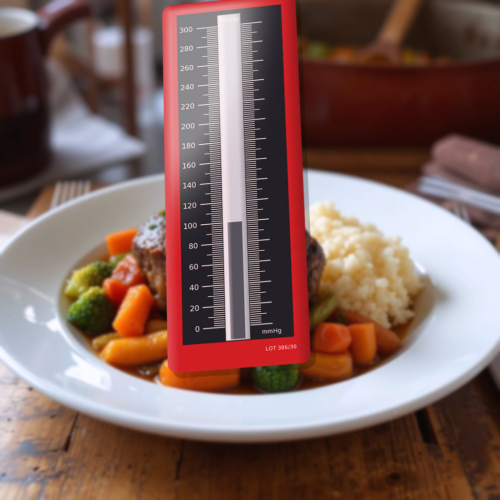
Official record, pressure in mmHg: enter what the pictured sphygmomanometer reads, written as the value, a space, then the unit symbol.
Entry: 100 mmHg
